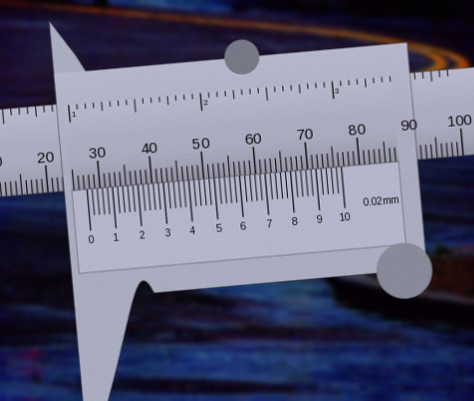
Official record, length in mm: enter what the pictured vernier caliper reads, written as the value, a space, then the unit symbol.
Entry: 27.5 mm
